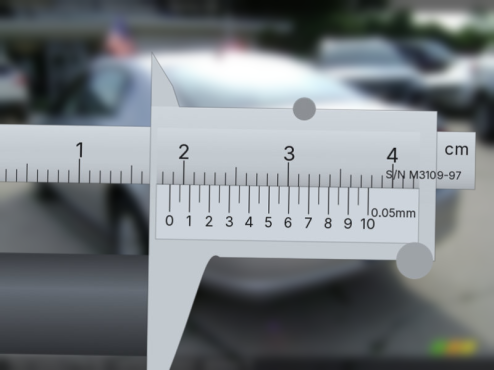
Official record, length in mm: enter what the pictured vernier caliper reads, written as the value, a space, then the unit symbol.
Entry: 18.7 mm
